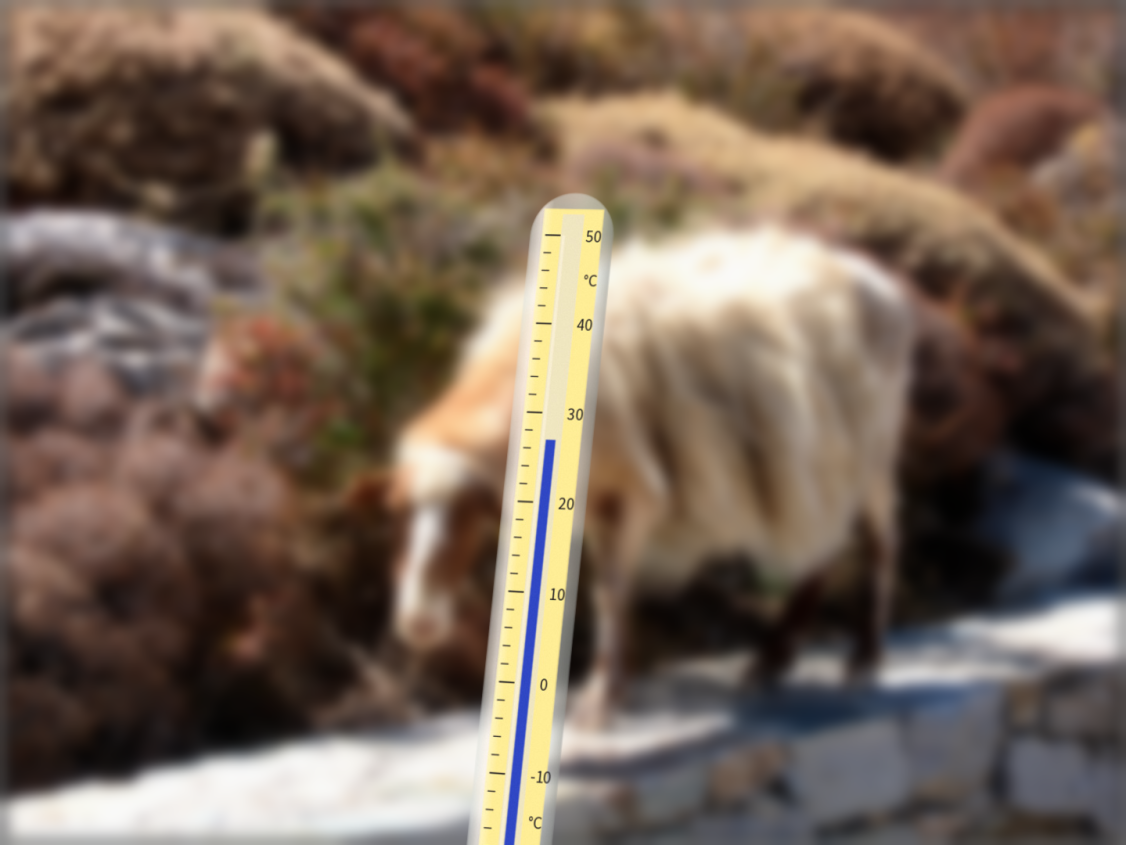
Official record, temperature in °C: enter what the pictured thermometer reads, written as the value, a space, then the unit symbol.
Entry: 27 °C
